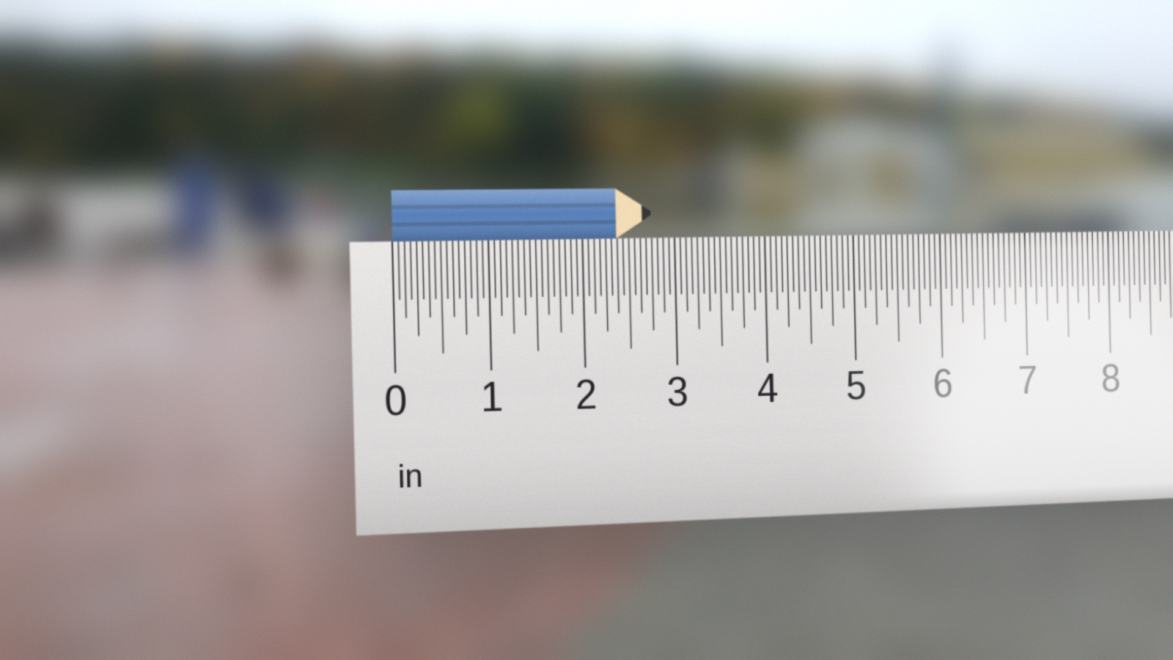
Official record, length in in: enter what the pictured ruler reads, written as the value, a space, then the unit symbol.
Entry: 2.75 in
